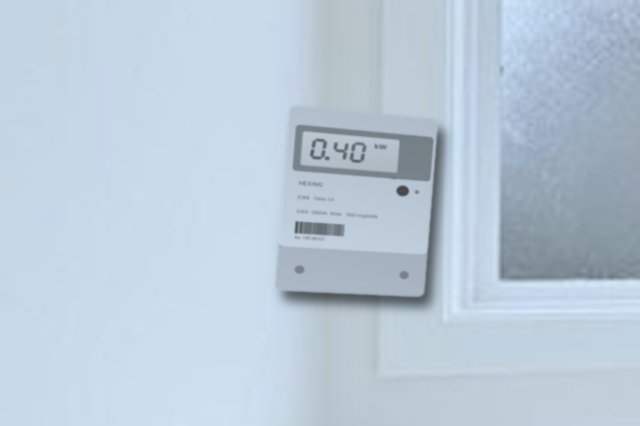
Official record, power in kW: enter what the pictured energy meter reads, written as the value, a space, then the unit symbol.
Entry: 0.40 kW
